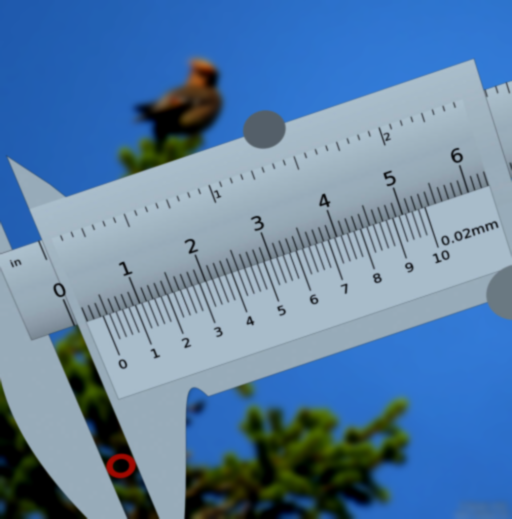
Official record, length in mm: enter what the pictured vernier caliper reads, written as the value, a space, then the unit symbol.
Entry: 4.4 mm
